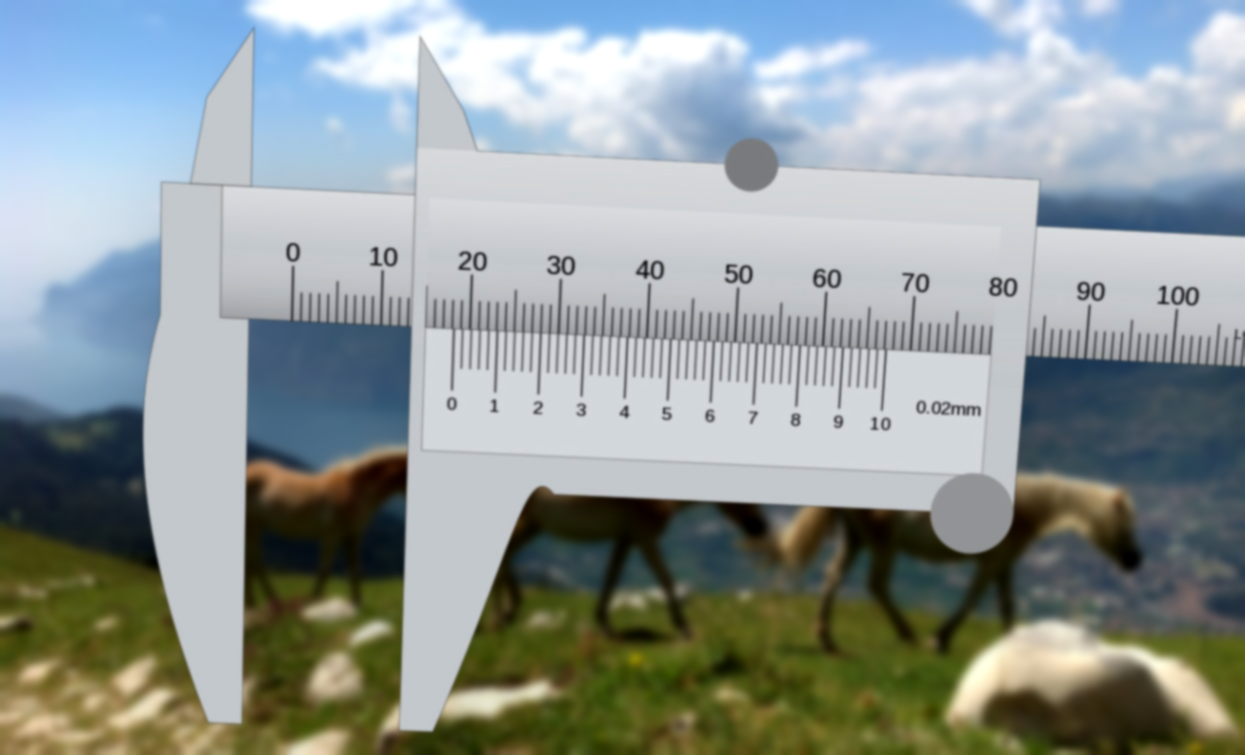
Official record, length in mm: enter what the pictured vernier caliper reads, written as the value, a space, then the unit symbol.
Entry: 18.2 mm
